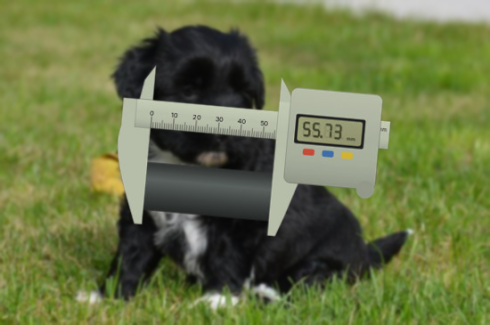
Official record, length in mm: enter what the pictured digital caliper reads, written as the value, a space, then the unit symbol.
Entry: 55.73 mm
